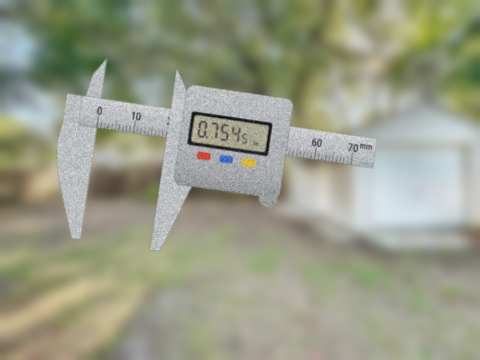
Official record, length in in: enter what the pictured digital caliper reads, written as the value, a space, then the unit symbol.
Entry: 0.7545 in
